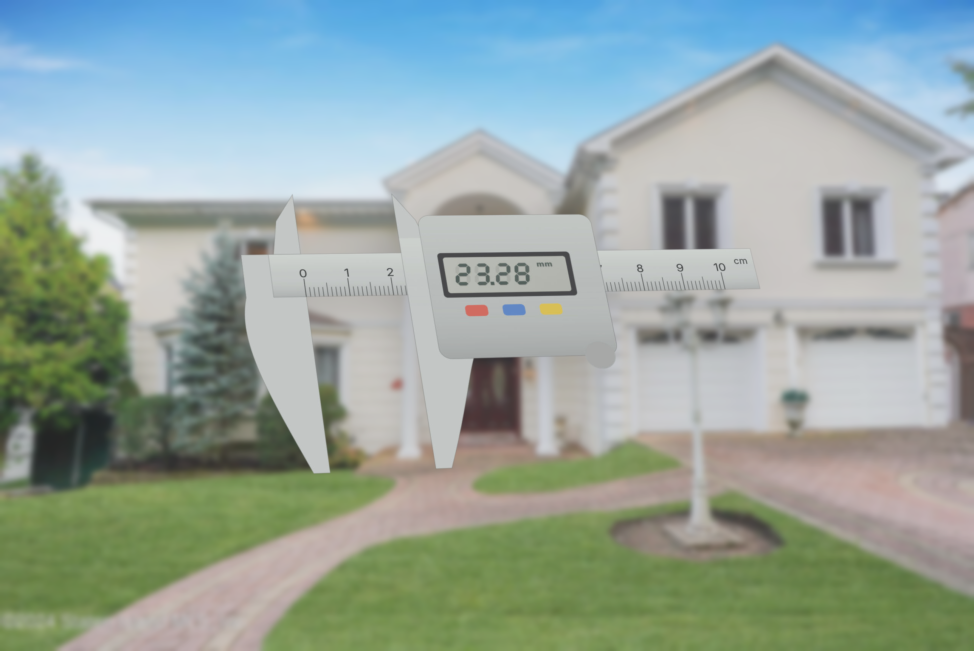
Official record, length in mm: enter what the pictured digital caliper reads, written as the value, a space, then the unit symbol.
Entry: 23.28 mm
